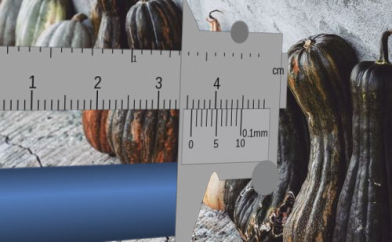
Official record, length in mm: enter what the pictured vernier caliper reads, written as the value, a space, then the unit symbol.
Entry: 35.8 mm
